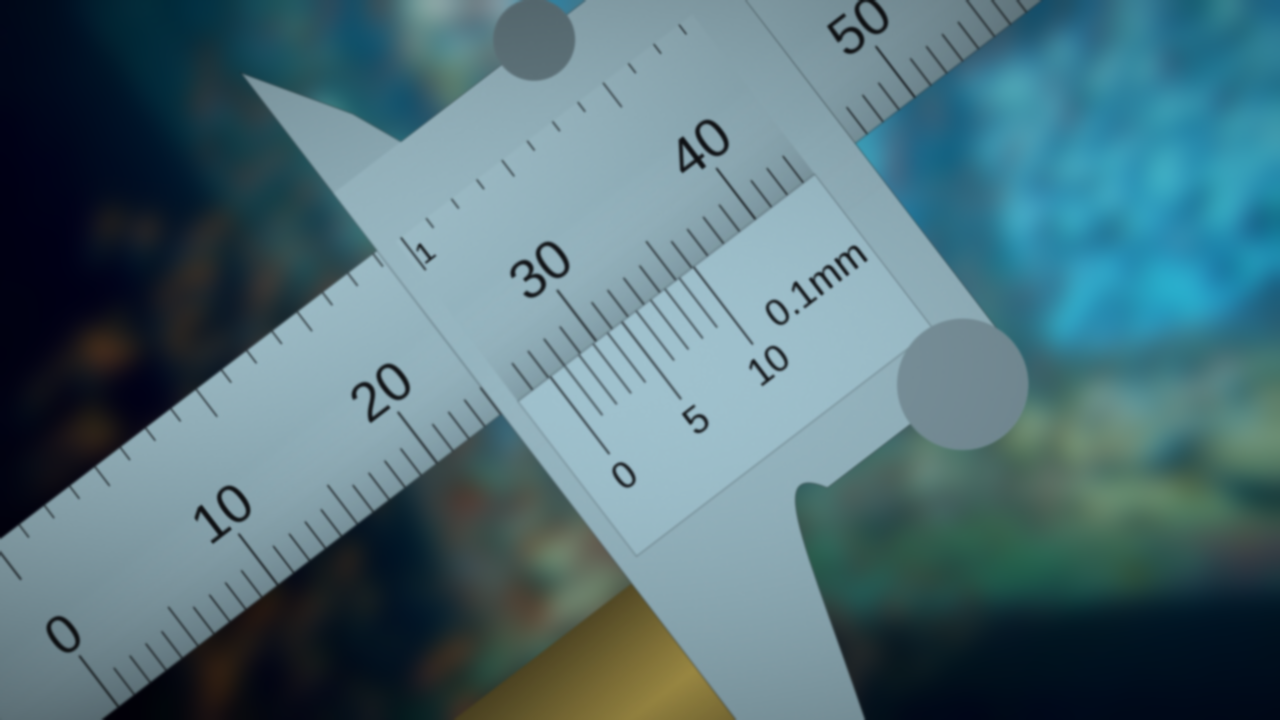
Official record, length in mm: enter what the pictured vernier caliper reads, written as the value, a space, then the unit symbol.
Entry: 27.1 mm
